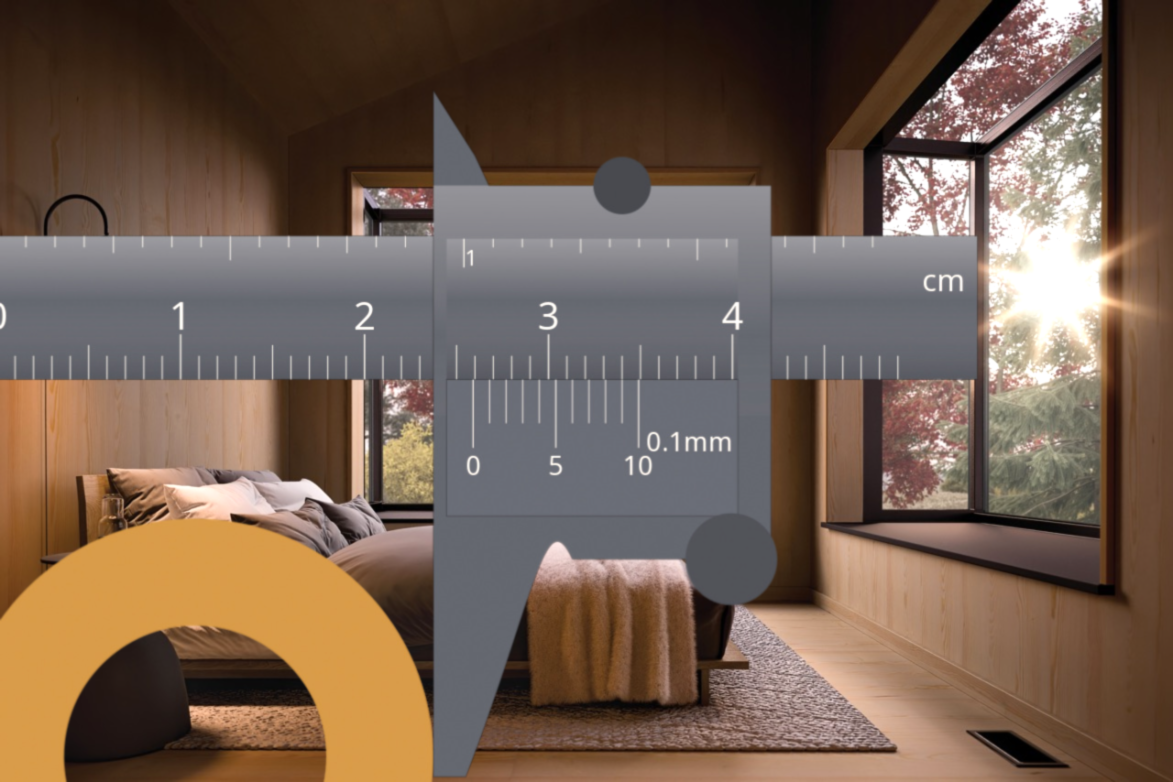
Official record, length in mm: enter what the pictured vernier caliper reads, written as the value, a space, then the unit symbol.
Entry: 25.9 mm
